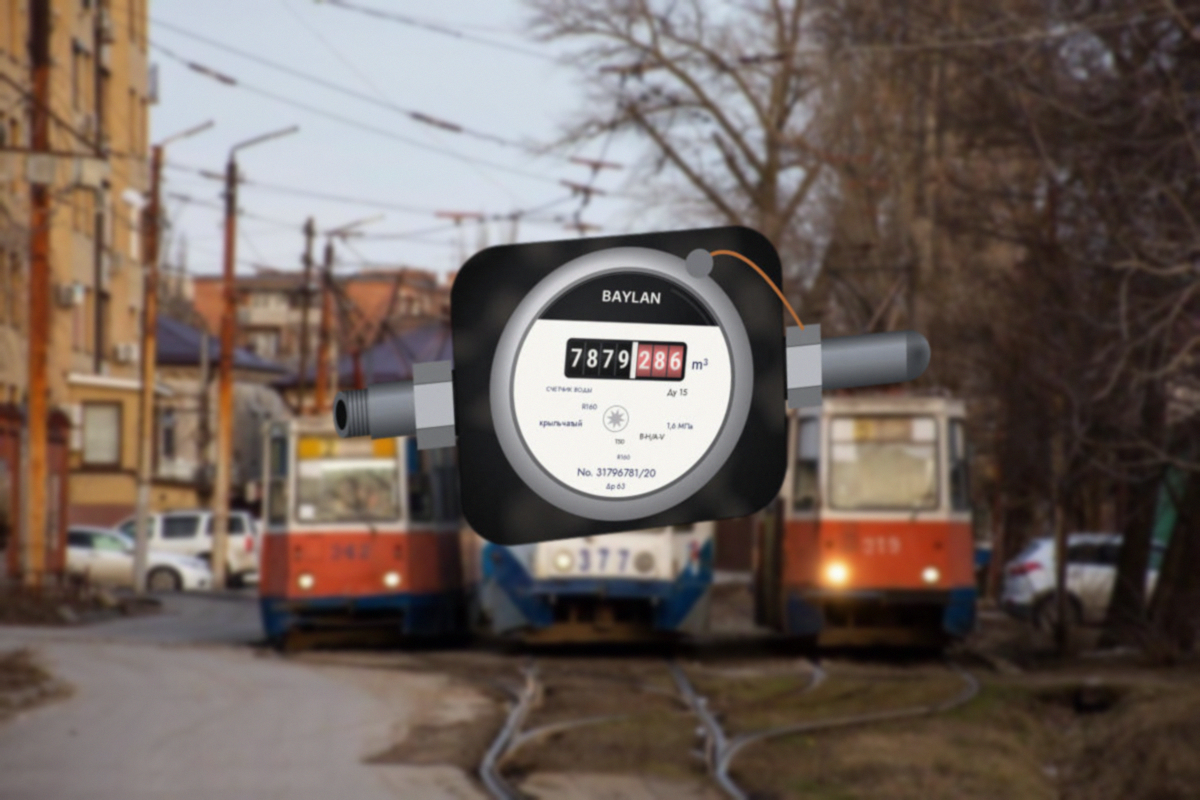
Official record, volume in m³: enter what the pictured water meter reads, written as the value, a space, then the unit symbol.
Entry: 7879.286 m³
